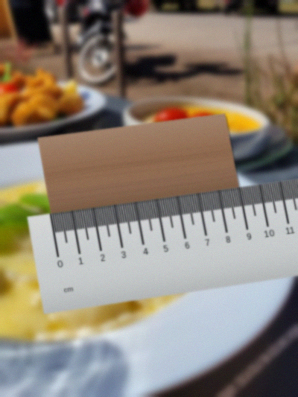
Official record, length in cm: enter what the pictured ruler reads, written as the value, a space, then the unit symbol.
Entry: 9 cm
